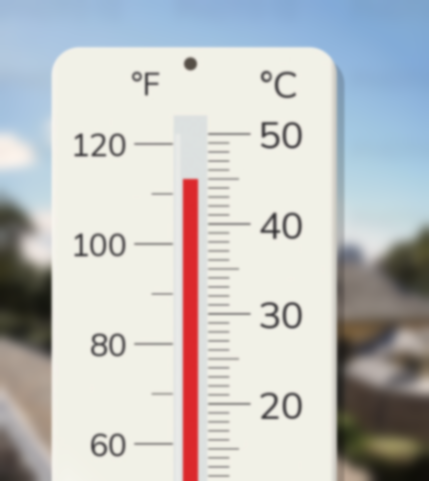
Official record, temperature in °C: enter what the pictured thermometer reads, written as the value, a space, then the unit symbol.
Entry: 45 °C
